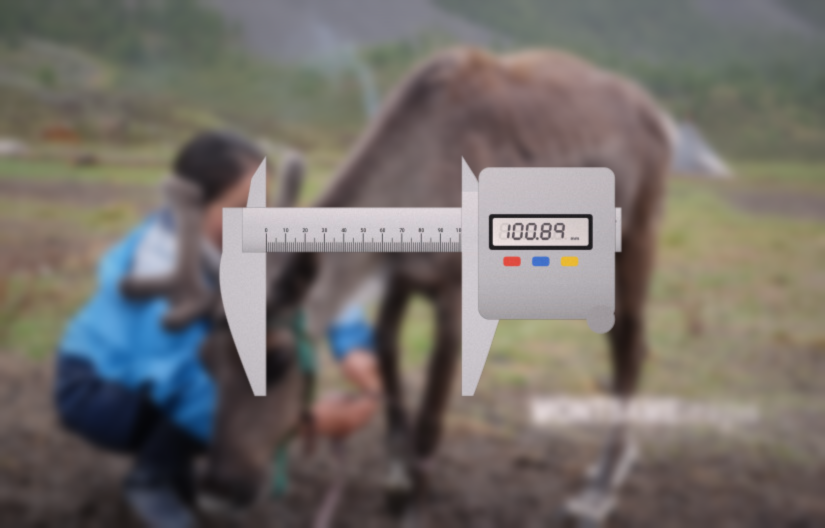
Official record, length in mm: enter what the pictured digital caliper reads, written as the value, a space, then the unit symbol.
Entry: 100.89 mm
